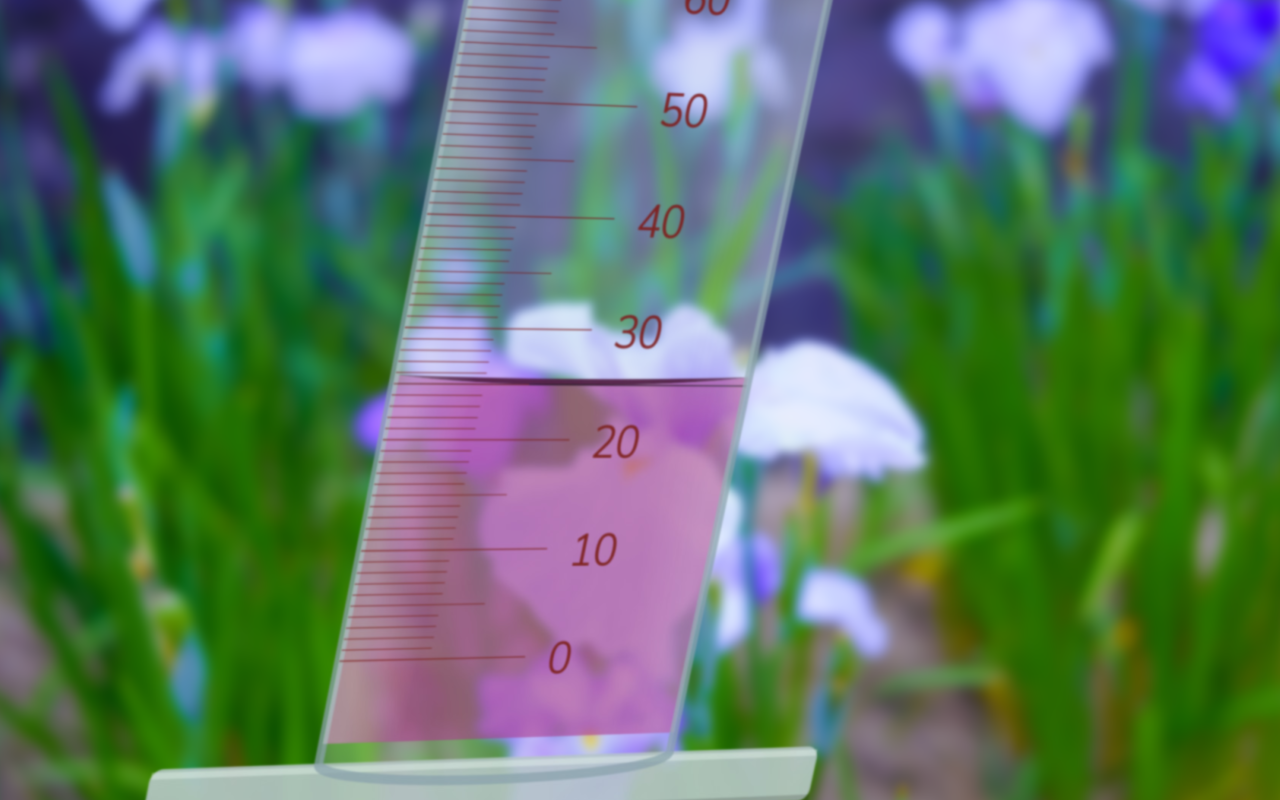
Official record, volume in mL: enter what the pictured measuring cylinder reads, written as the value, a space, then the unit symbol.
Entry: 25 mL
